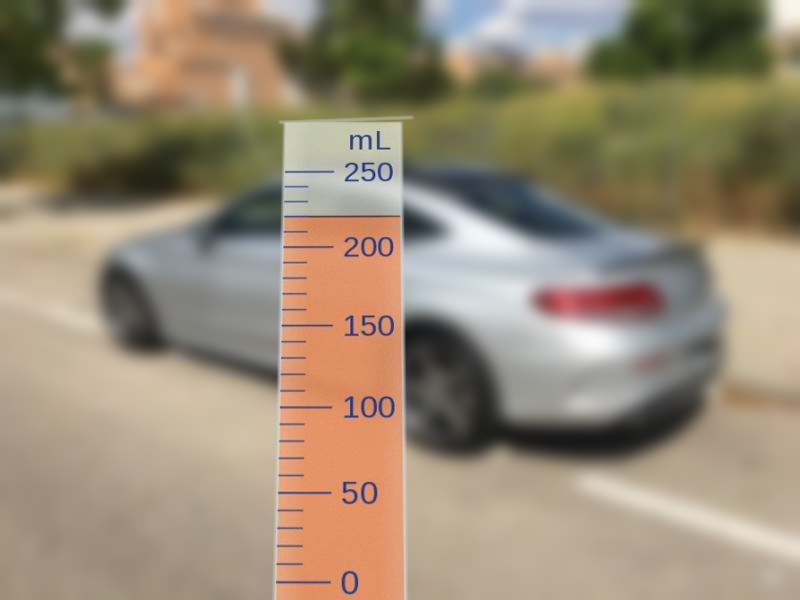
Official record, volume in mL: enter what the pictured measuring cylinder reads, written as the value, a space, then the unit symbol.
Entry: 220 mL
